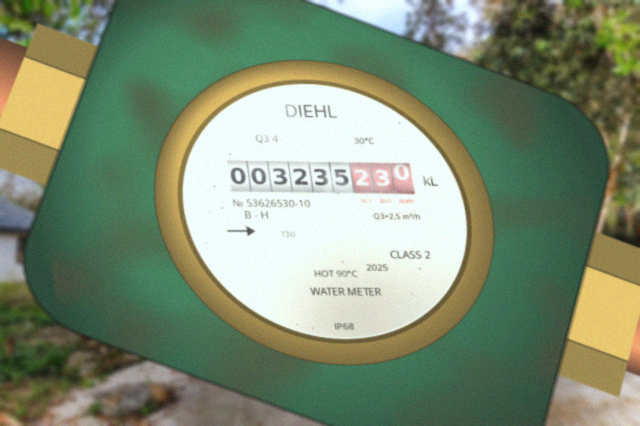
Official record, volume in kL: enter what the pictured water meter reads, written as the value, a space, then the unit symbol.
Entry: 3235.230 kL
